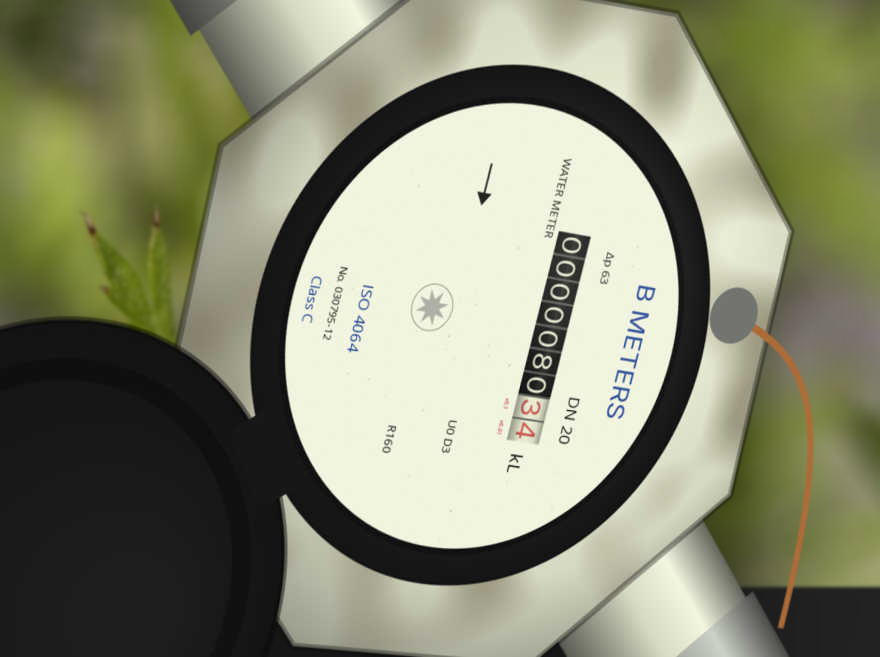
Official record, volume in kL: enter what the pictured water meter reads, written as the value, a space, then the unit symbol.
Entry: 80.34 kL
